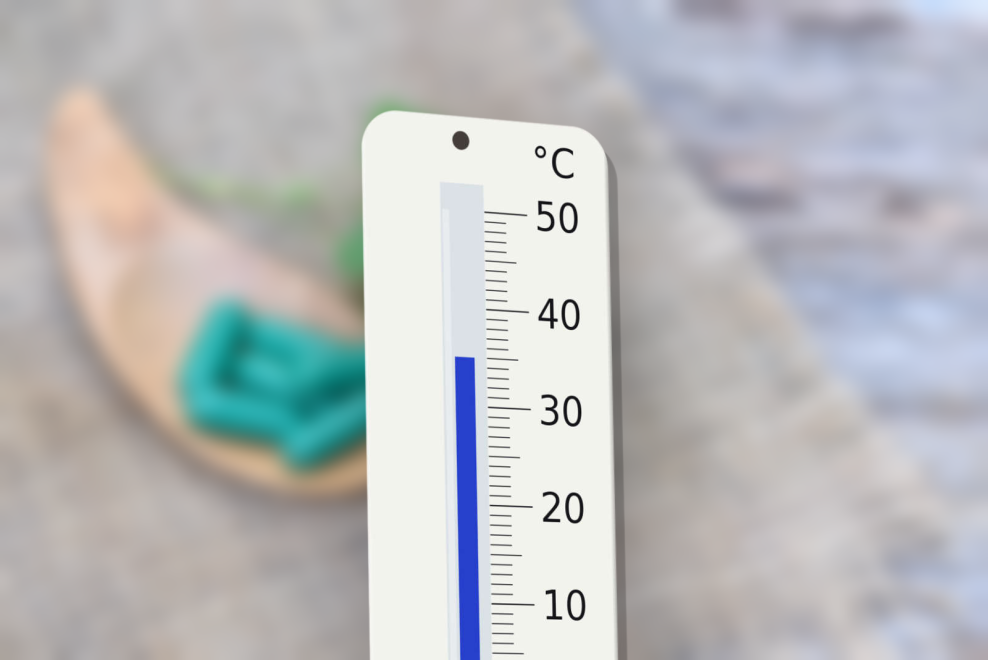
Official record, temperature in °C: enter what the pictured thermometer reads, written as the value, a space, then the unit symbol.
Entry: 35 °C
